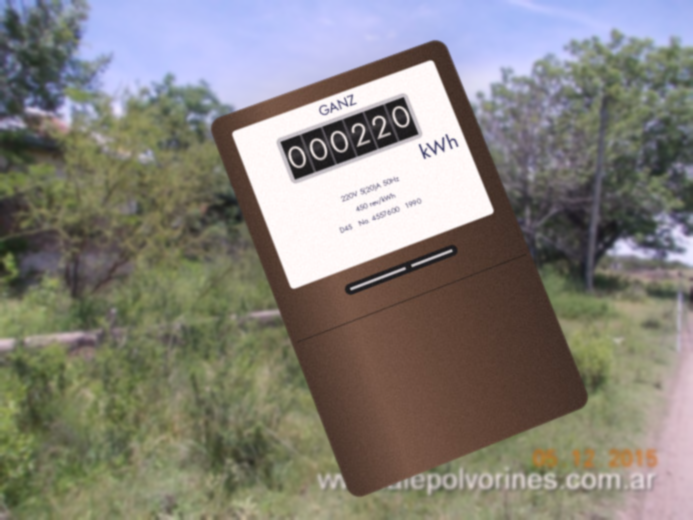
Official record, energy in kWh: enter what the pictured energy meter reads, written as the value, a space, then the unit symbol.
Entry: 220 kWh
